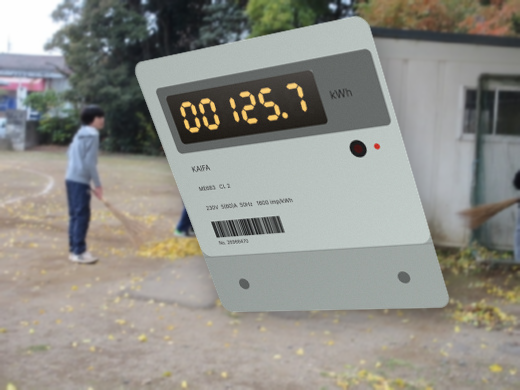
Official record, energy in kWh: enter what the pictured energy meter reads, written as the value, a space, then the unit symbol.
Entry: 125.7 kWh
